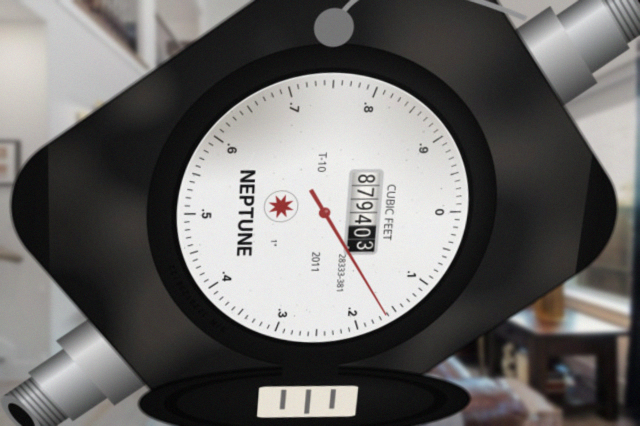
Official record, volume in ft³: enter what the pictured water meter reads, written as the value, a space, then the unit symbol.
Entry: 879403.16 ft³
